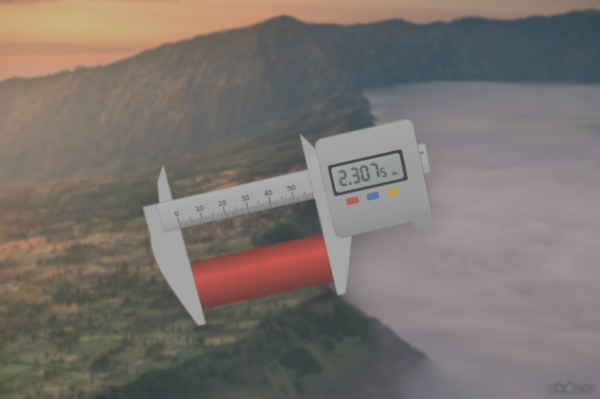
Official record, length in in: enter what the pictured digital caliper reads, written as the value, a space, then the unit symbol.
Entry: 2.3075 in
